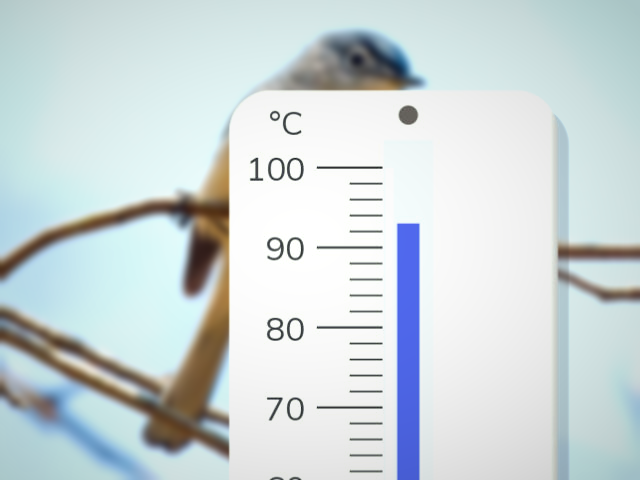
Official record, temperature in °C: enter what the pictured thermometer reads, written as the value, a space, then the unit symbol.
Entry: 93 °C
